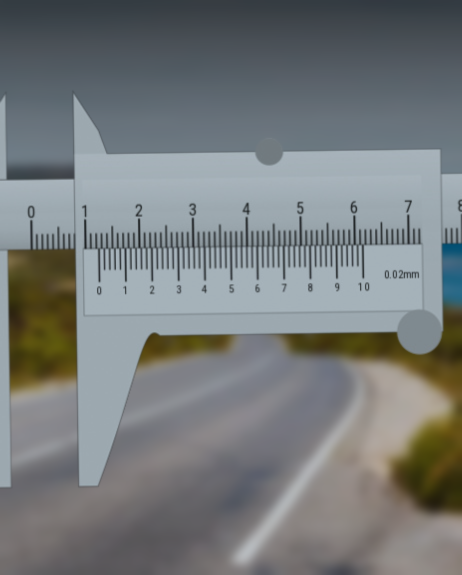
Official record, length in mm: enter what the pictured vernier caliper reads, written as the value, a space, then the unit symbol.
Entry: 12.5 mm
